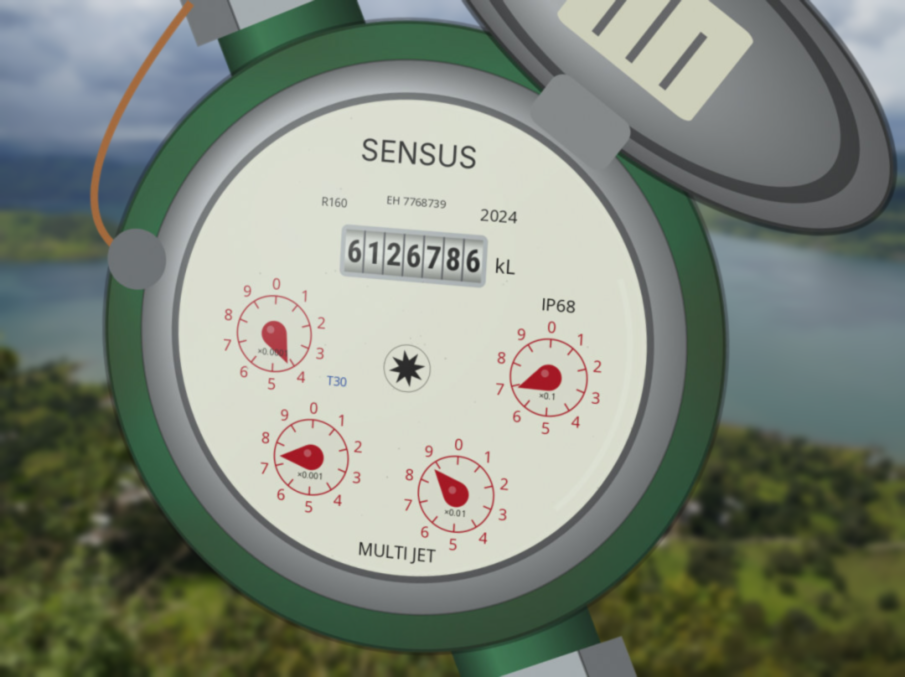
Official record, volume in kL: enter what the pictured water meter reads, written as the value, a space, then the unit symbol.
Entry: 6126786.6874 kL
